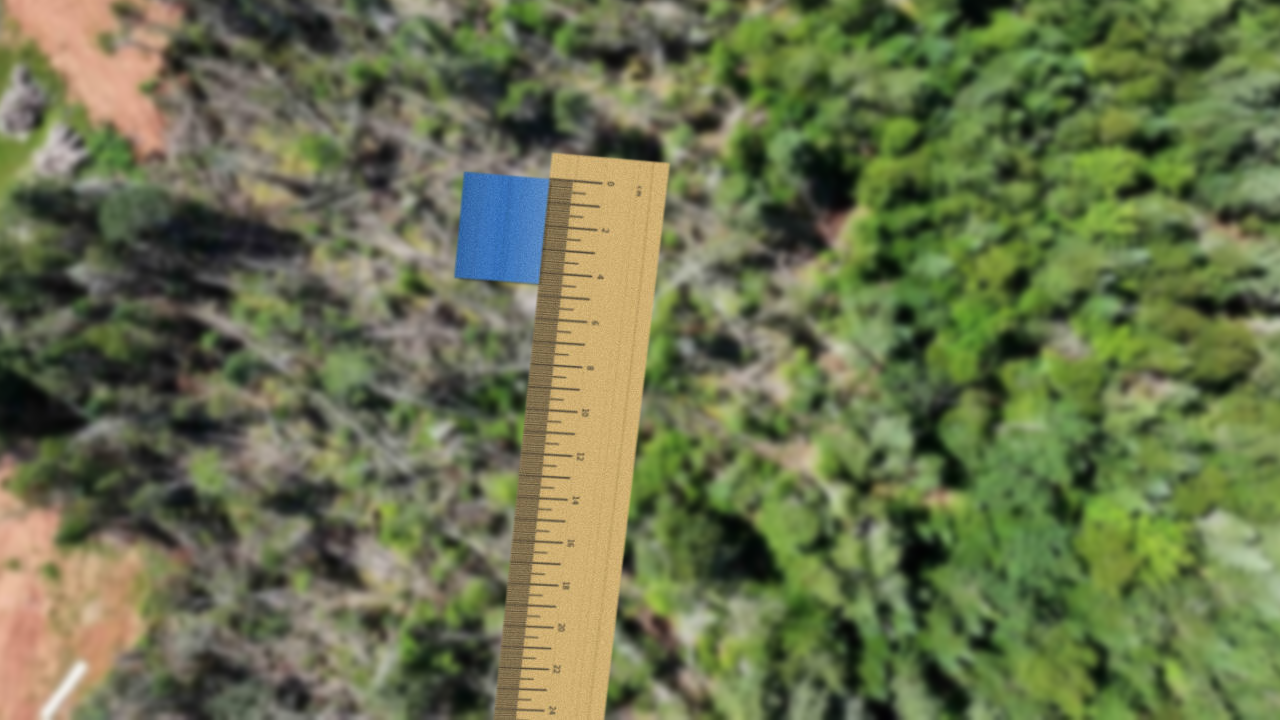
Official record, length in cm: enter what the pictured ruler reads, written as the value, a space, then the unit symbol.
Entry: 4.5 cm
